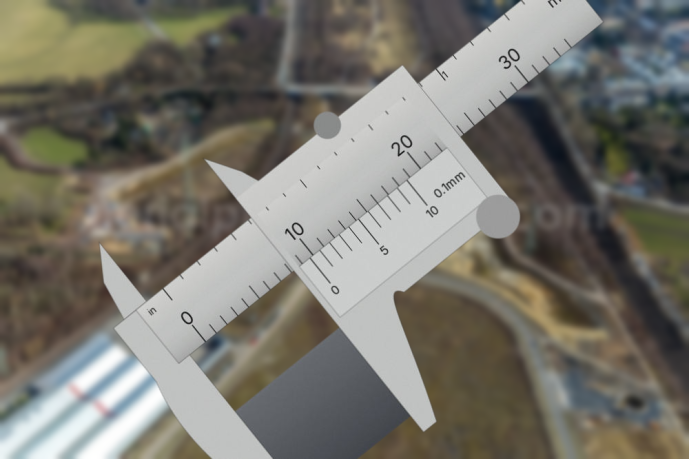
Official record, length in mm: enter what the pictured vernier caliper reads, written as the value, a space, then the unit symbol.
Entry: 9.7 mm
